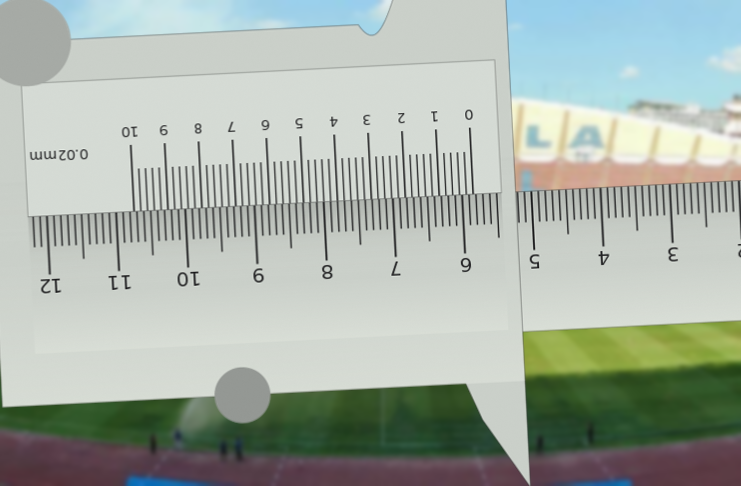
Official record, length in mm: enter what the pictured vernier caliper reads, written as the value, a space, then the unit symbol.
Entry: 58.4 mm
